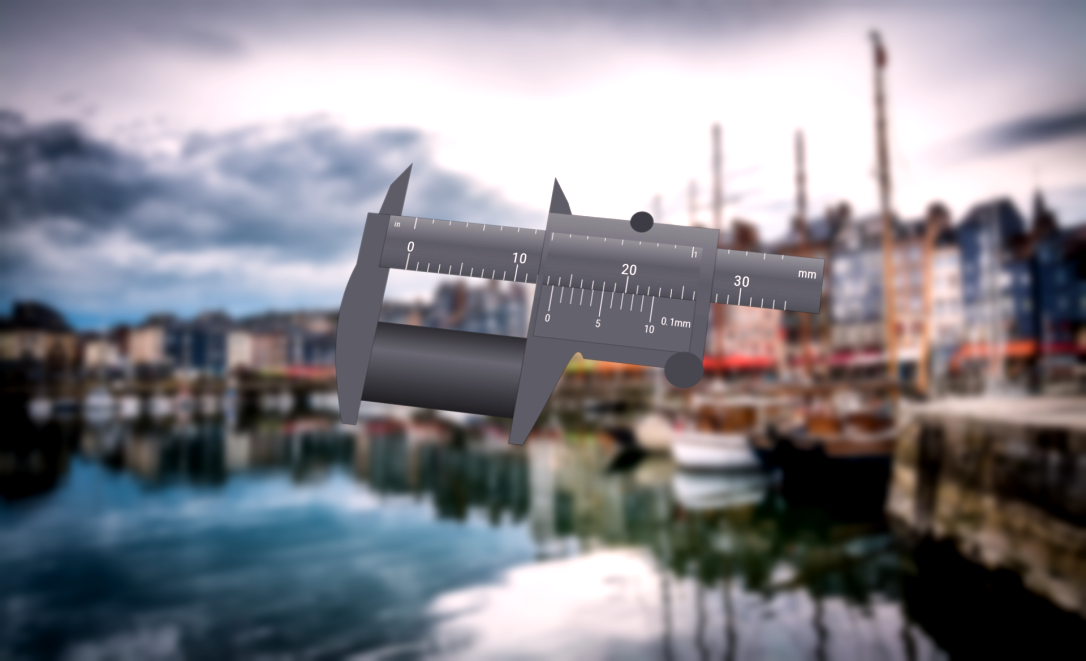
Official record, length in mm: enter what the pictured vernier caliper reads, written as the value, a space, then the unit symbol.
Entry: 13.5 mm
